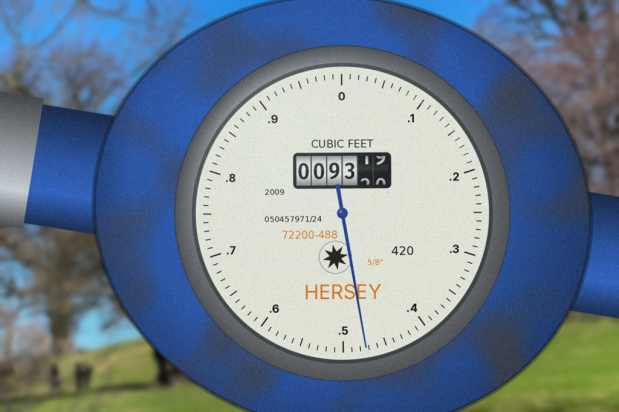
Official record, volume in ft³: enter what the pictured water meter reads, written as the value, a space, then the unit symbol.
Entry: 9319.47 ft³
